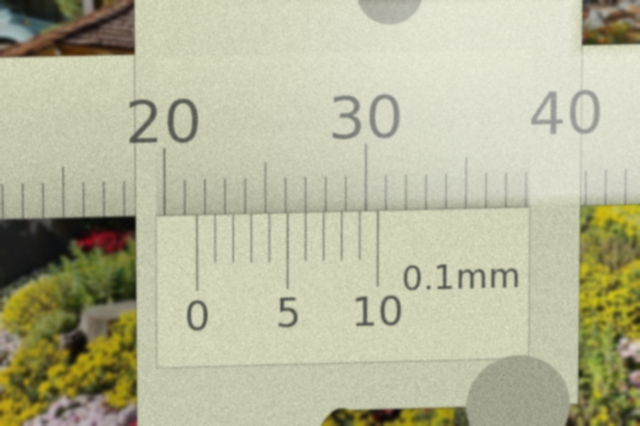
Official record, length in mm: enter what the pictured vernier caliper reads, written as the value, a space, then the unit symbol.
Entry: 21.6 mm
